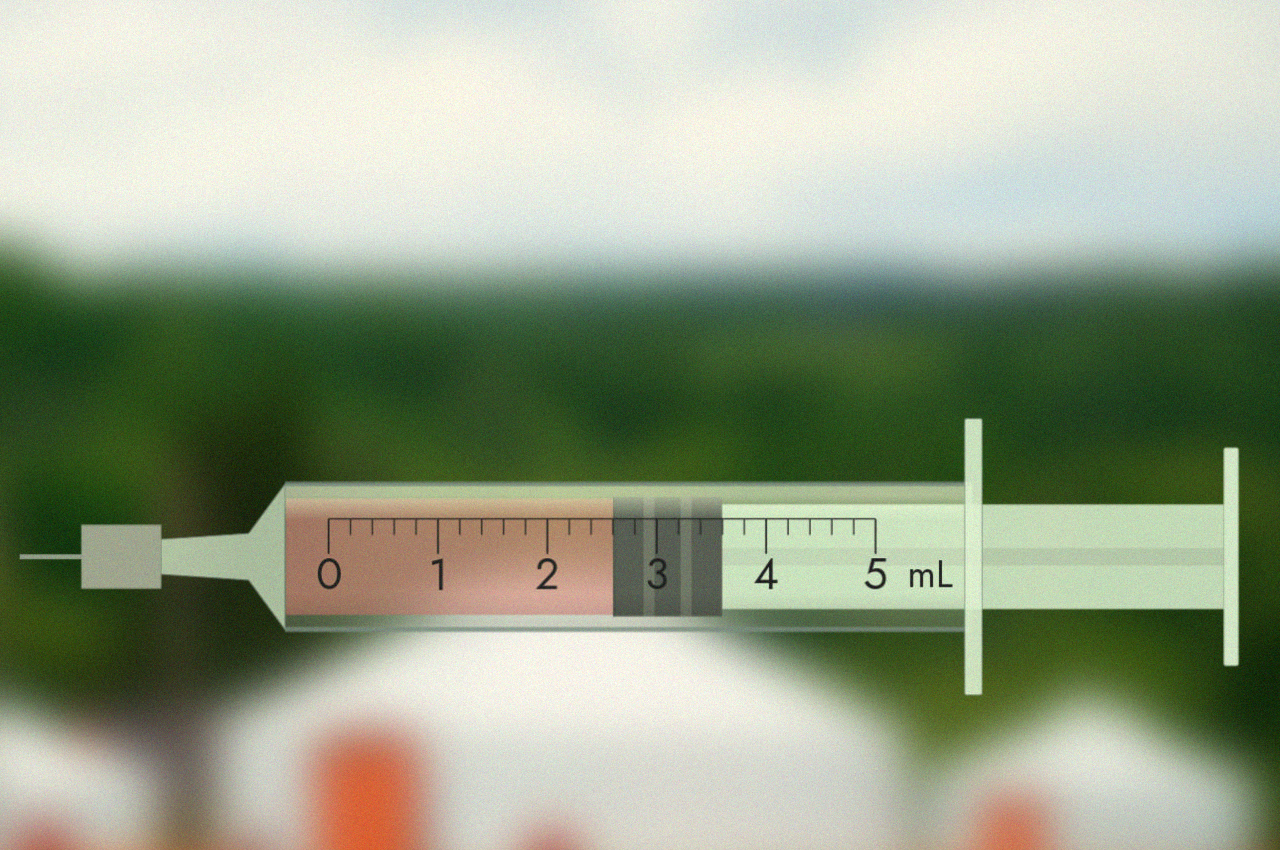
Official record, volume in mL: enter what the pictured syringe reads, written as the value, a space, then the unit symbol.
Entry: 2.6 mL
